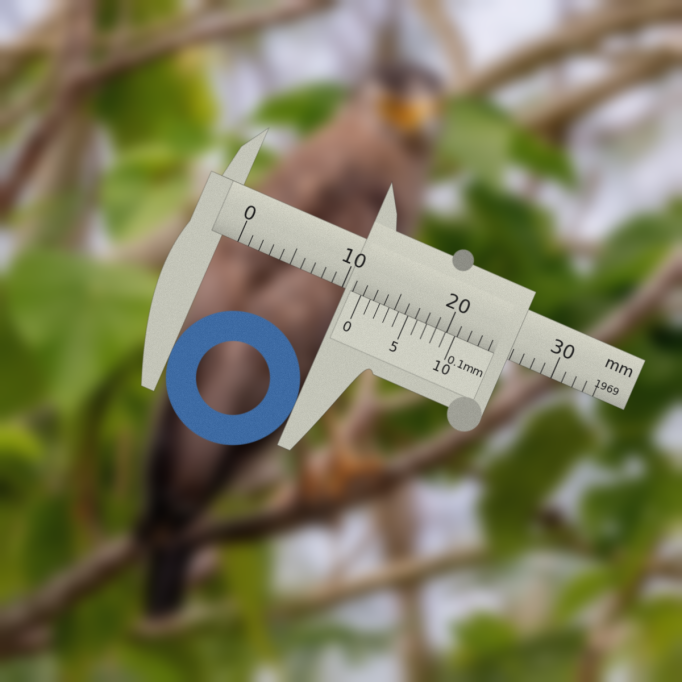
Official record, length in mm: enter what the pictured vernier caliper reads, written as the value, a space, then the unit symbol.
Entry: 11.8 mm
